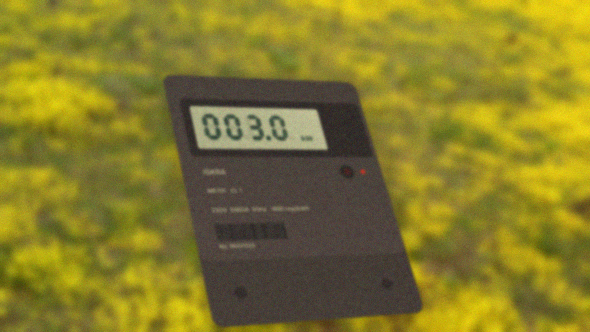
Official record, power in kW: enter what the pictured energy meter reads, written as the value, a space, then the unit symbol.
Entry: 3.0 kW
